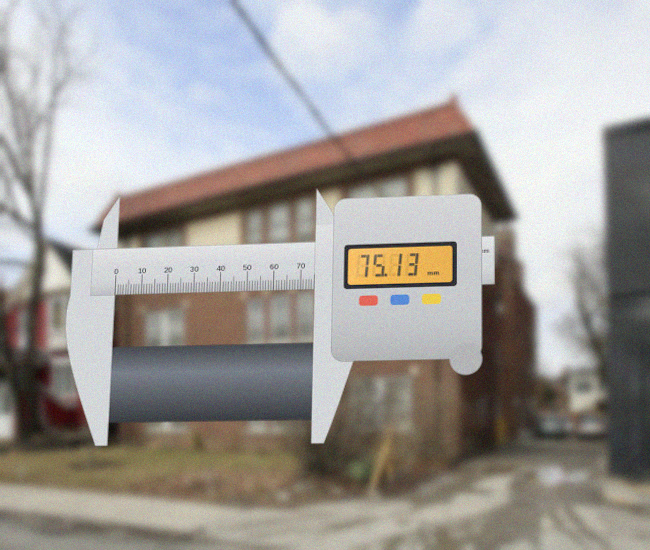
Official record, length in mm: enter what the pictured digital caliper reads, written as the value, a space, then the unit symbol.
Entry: 75.13 mm
